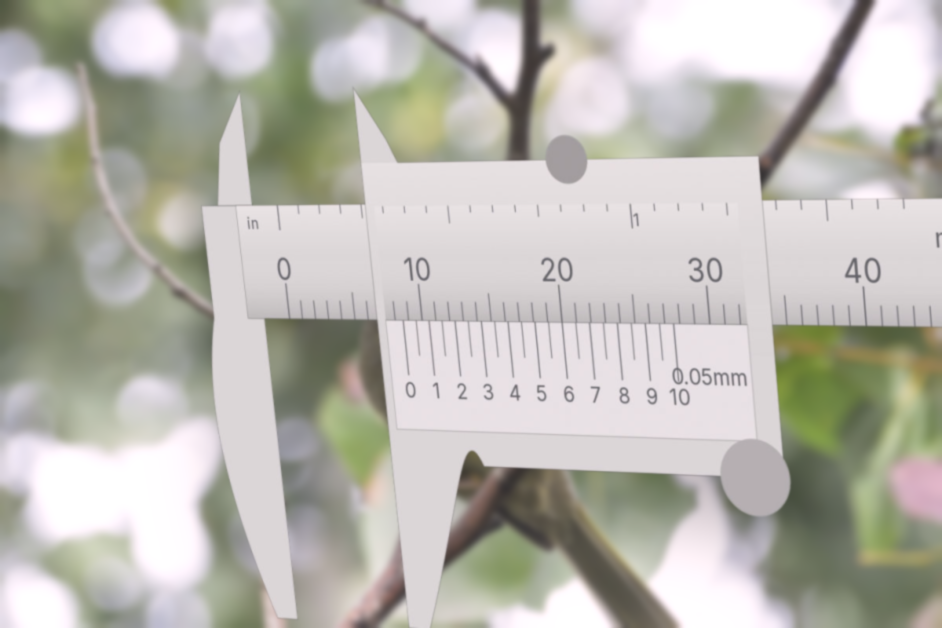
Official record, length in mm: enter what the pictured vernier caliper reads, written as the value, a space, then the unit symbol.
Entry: 8.6 mm
